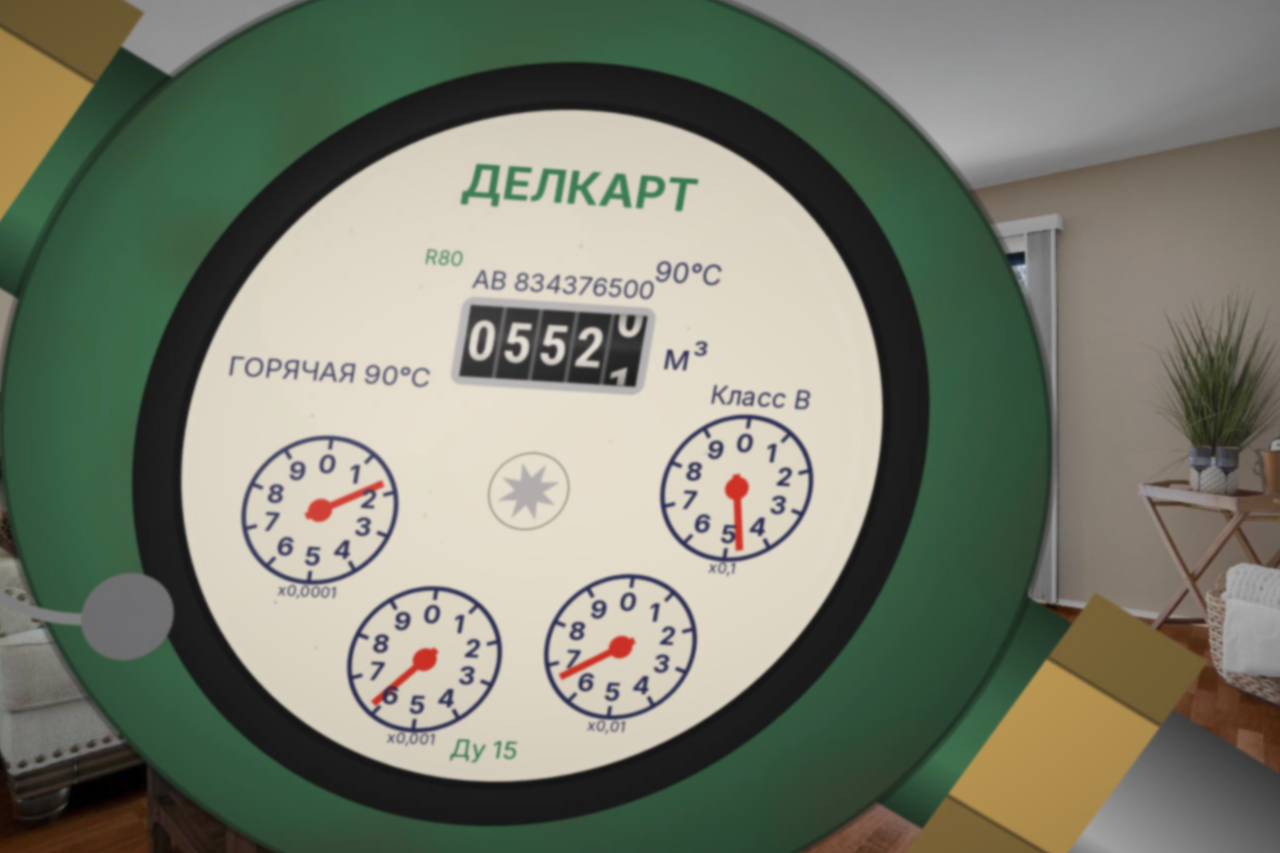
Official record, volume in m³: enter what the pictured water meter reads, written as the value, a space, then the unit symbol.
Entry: 5520.4661 m³
